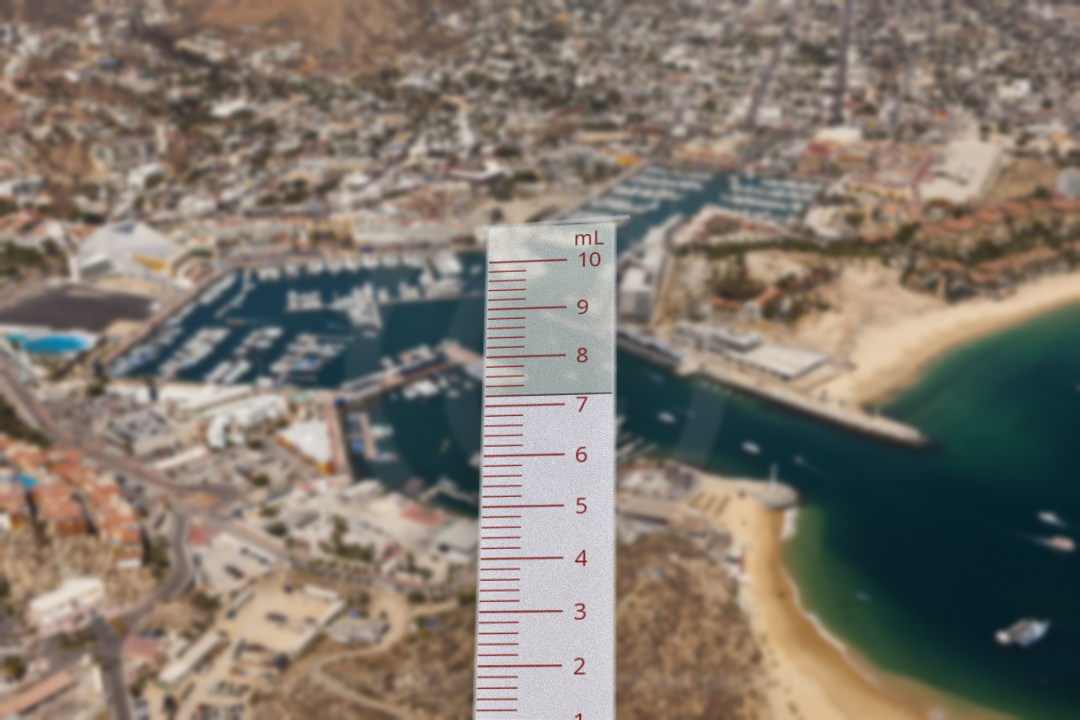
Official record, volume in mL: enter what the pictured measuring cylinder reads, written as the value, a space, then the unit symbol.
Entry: 7.2 mL
